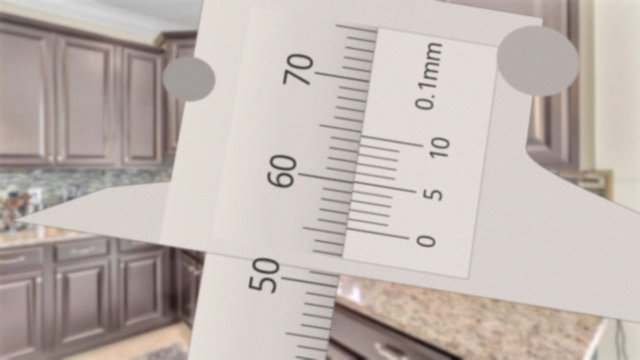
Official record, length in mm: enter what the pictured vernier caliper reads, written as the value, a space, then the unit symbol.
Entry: 55.6 mm
